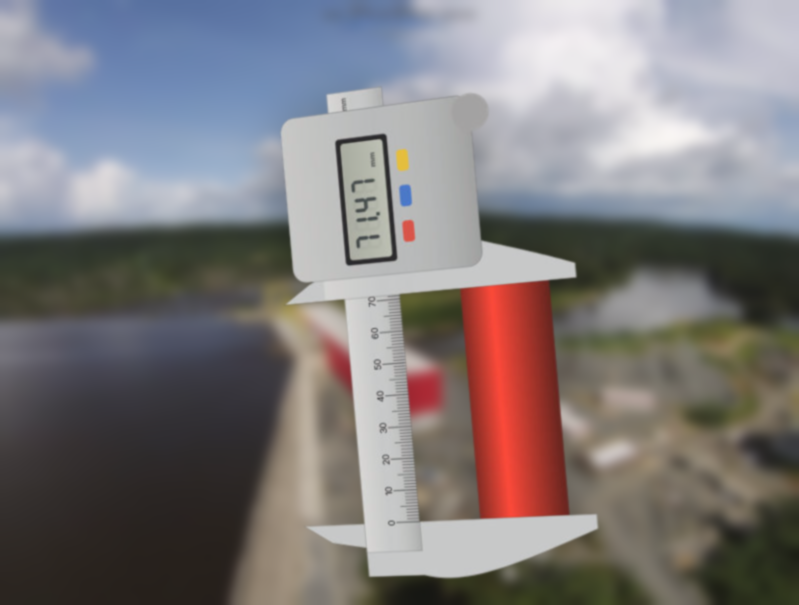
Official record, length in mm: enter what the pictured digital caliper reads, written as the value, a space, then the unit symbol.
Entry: 71.47 mm
